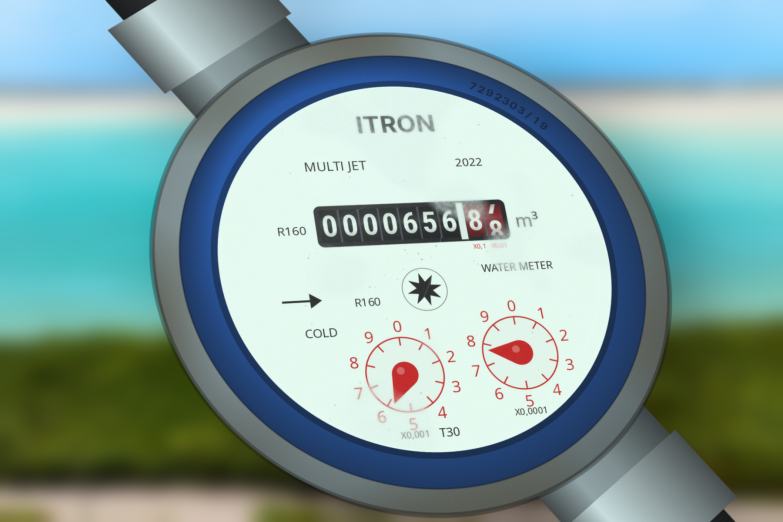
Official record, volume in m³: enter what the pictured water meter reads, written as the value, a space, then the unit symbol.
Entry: 656.8757 m³
